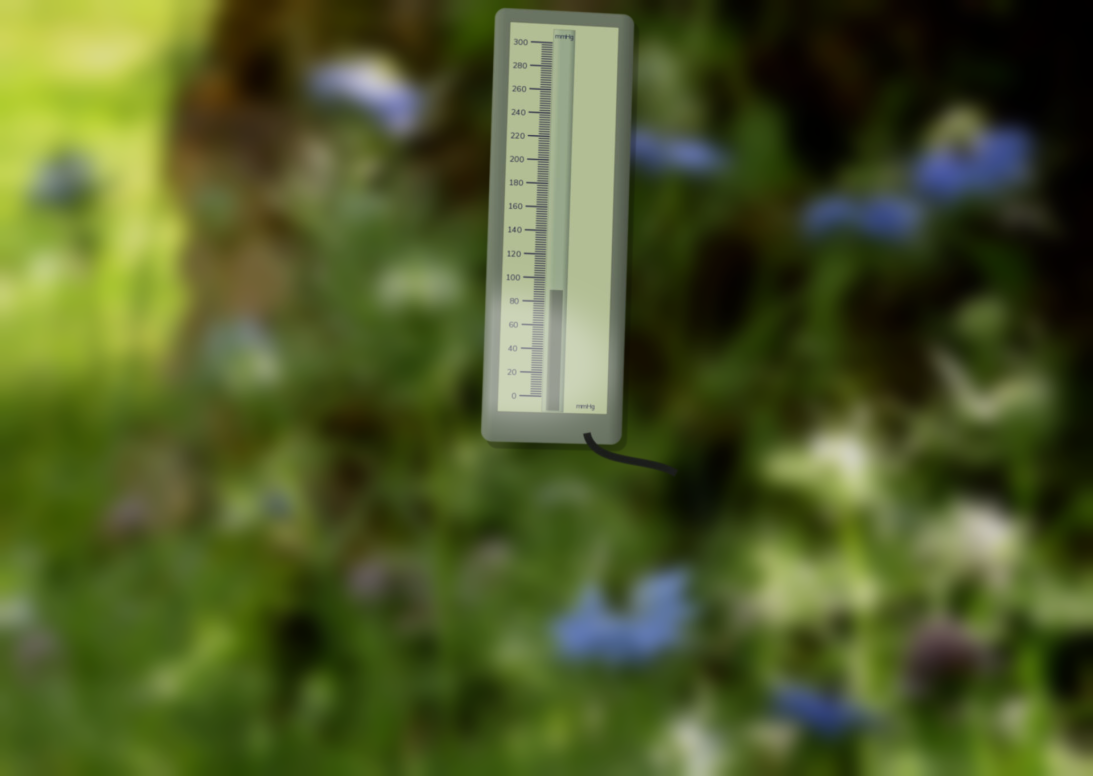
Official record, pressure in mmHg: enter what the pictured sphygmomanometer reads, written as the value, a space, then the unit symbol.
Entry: 90 mmHg
